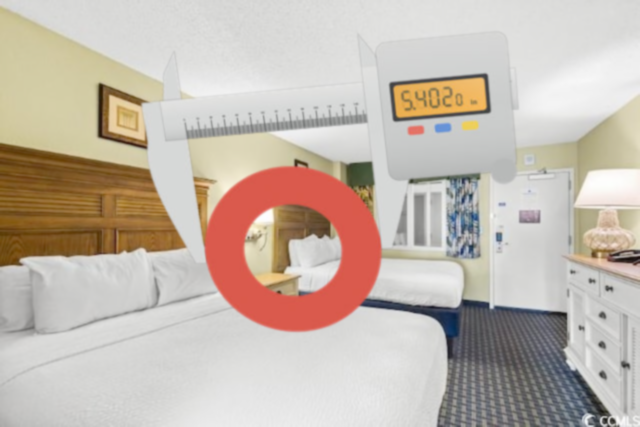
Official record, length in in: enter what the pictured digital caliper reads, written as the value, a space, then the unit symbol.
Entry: 5.4020 in
